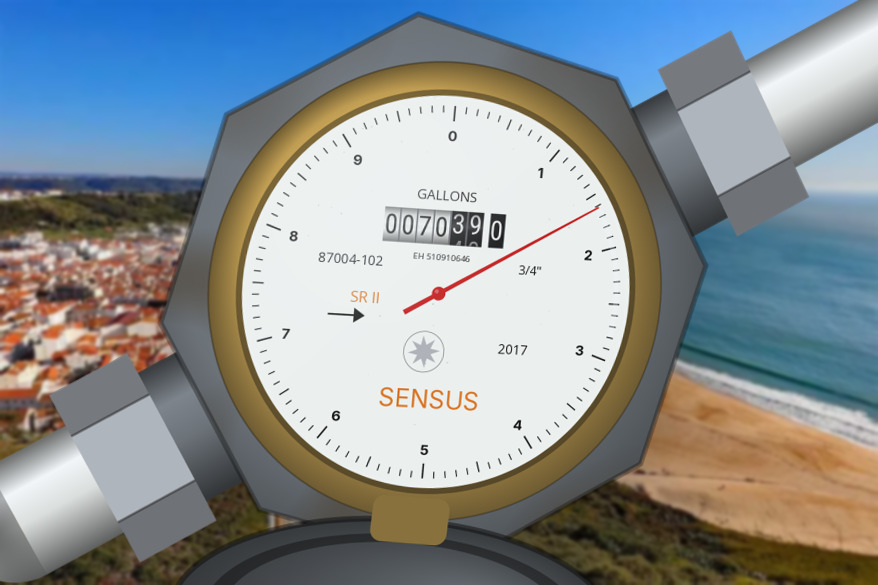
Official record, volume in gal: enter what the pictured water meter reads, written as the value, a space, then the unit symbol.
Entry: 70391.6 gal
